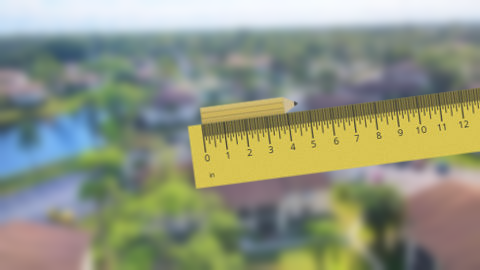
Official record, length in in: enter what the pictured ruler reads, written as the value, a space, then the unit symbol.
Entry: 4.5 in
